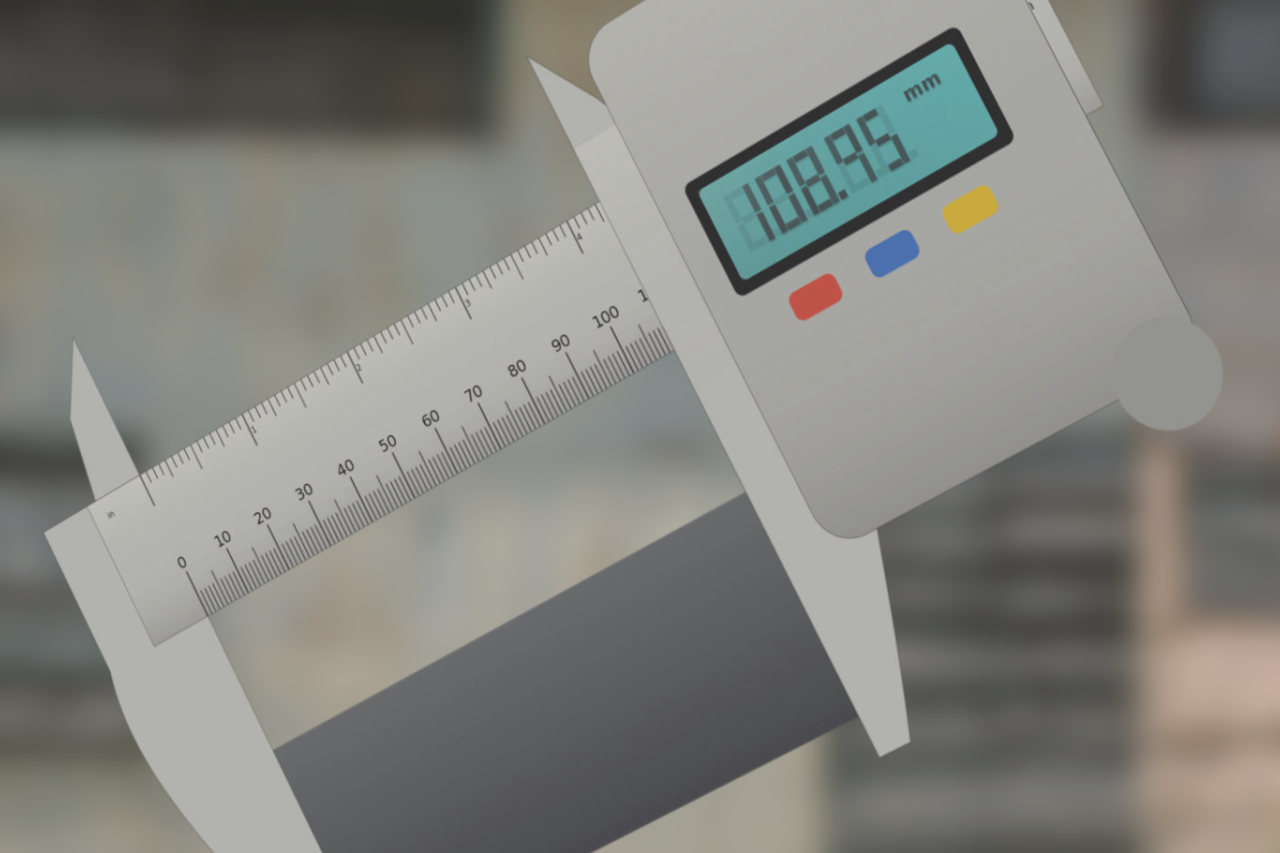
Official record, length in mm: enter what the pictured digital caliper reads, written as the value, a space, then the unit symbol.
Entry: 108.95 mm
